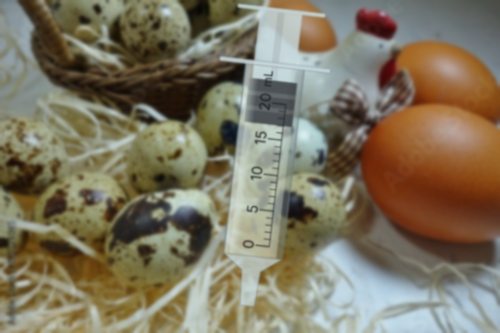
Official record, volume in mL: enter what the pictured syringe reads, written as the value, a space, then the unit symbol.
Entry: 17 mL
